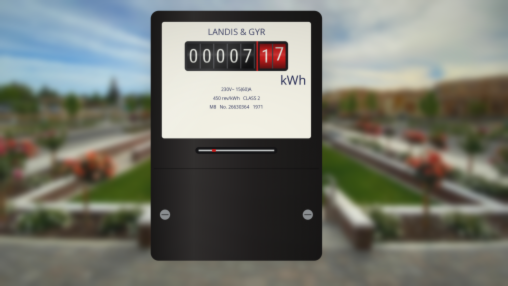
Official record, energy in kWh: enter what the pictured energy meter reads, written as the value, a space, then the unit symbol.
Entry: 7.17 kWh
